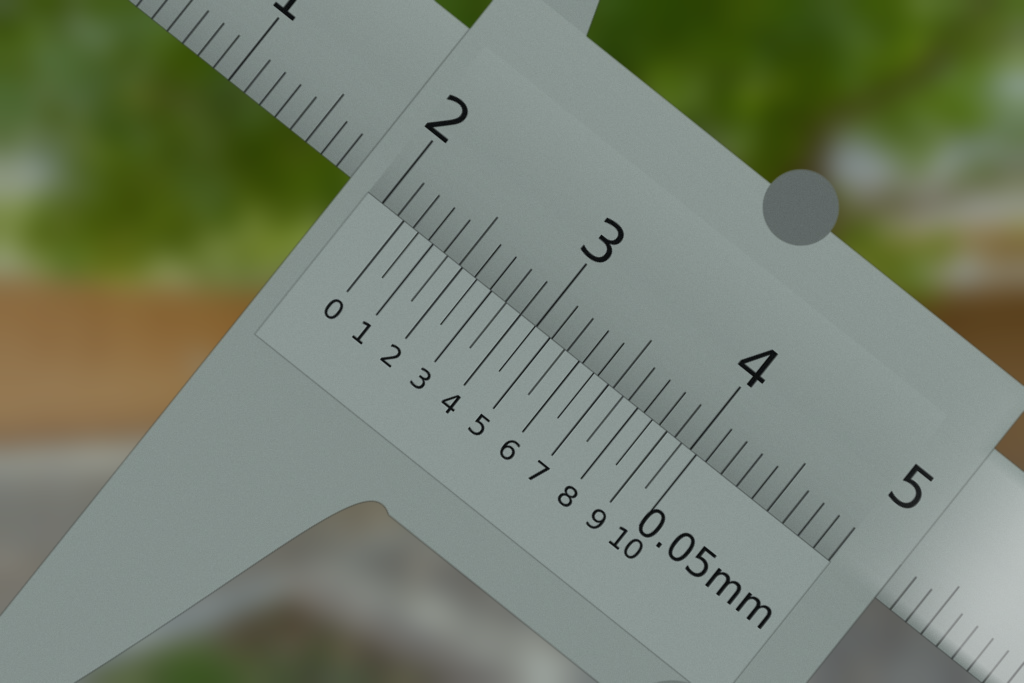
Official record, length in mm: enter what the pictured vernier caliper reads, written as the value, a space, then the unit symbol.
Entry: 21.4 mm
